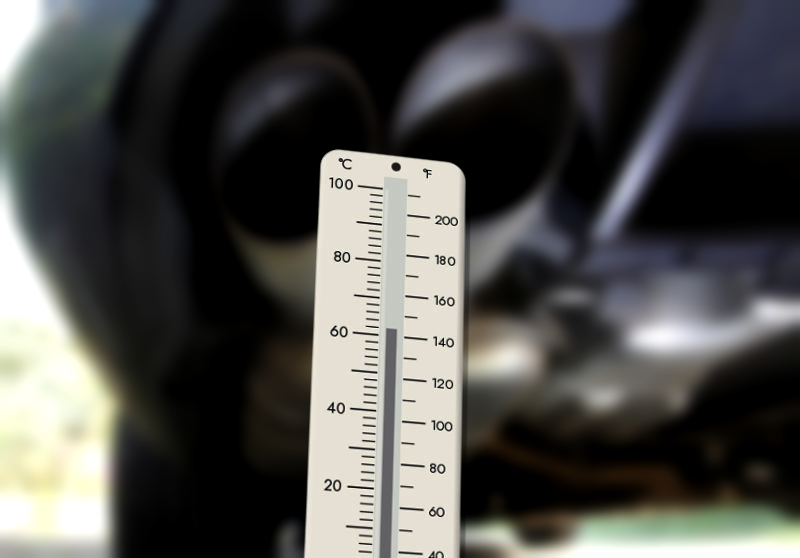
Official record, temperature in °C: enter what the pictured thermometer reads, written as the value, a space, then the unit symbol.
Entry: 62 °C
